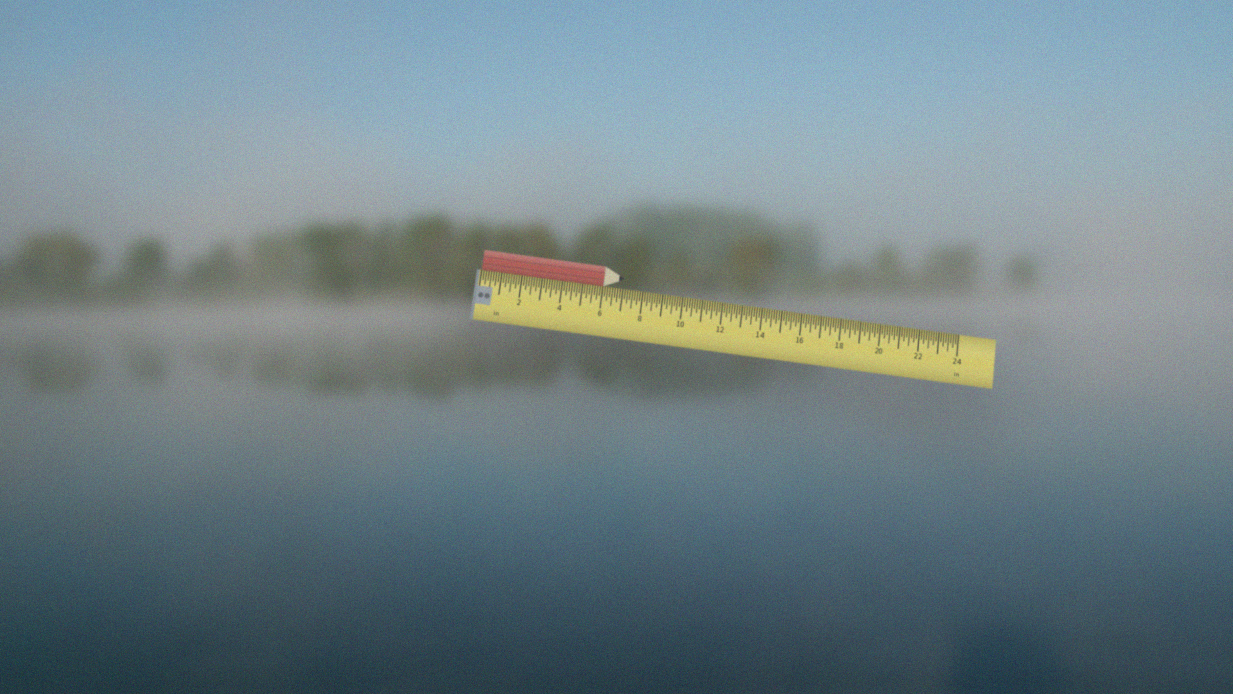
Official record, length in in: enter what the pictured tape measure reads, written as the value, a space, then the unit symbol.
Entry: 7 in
